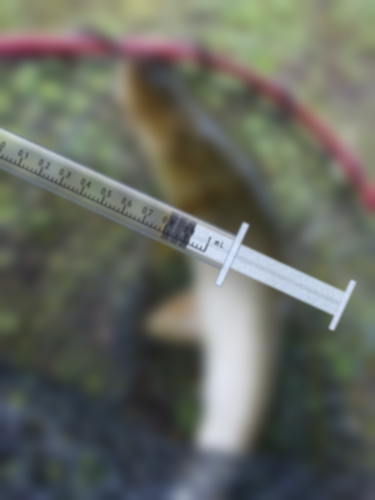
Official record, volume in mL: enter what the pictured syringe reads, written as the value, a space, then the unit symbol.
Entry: 0.8 mL
